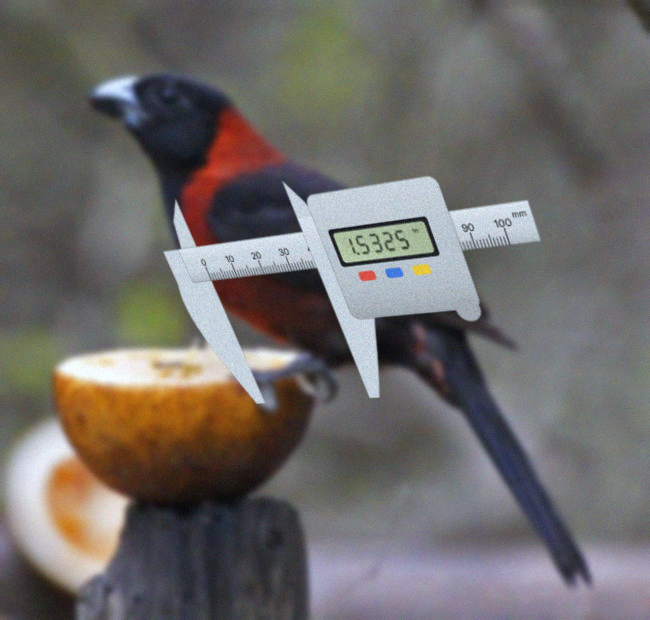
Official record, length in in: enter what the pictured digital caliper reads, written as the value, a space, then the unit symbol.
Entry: 1.5325 in
